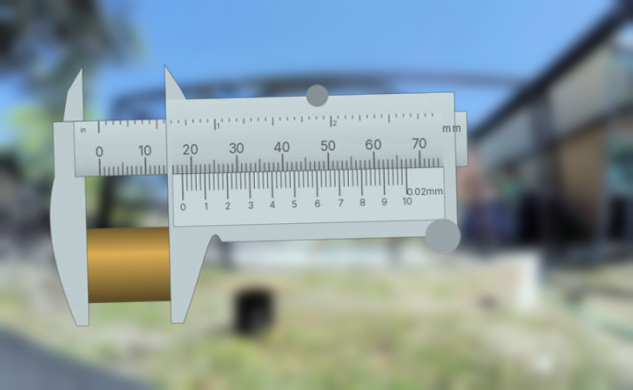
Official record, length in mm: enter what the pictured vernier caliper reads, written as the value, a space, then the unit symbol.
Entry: 18.0 mm
